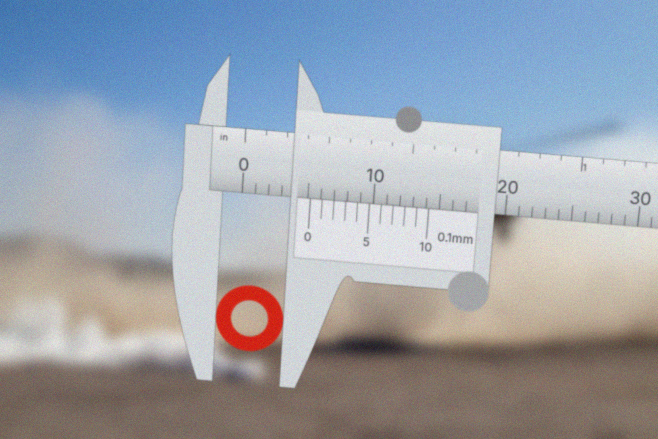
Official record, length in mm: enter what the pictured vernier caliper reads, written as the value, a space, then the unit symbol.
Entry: 5.2 mm
